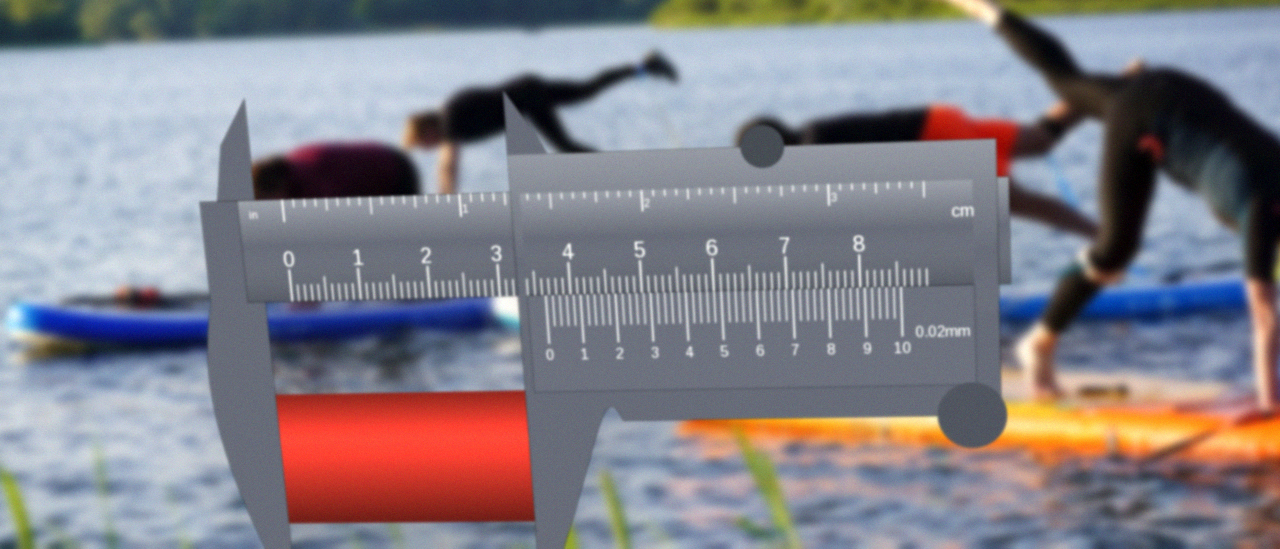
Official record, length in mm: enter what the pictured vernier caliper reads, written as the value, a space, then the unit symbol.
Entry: 36.5 mm
